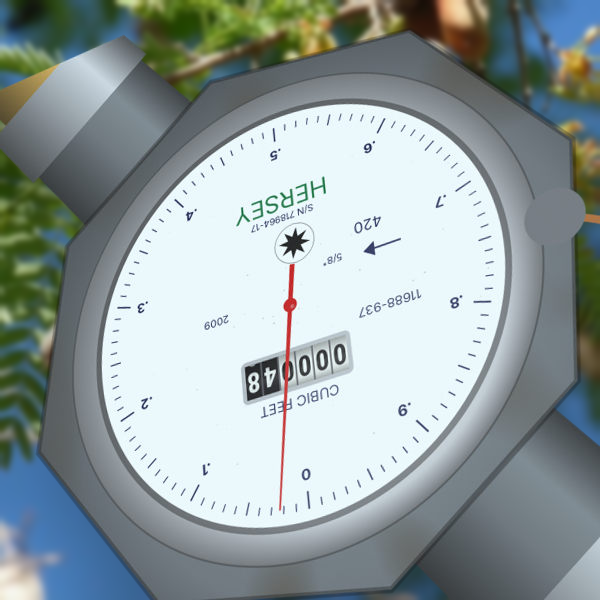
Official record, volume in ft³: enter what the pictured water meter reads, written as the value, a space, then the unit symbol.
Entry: 48.02 ft³
